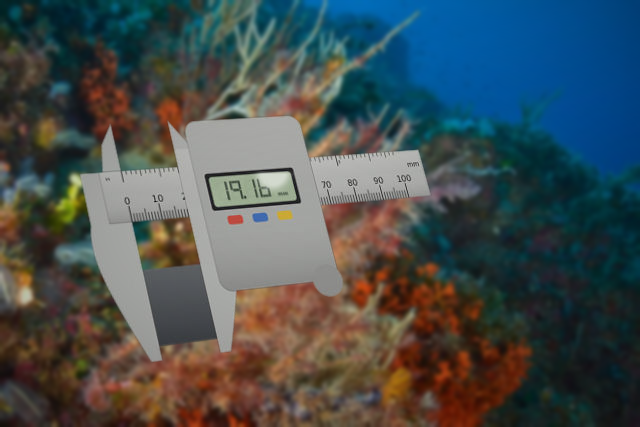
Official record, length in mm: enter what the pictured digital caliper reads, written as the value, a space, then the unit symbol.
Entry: 19.16 mm
